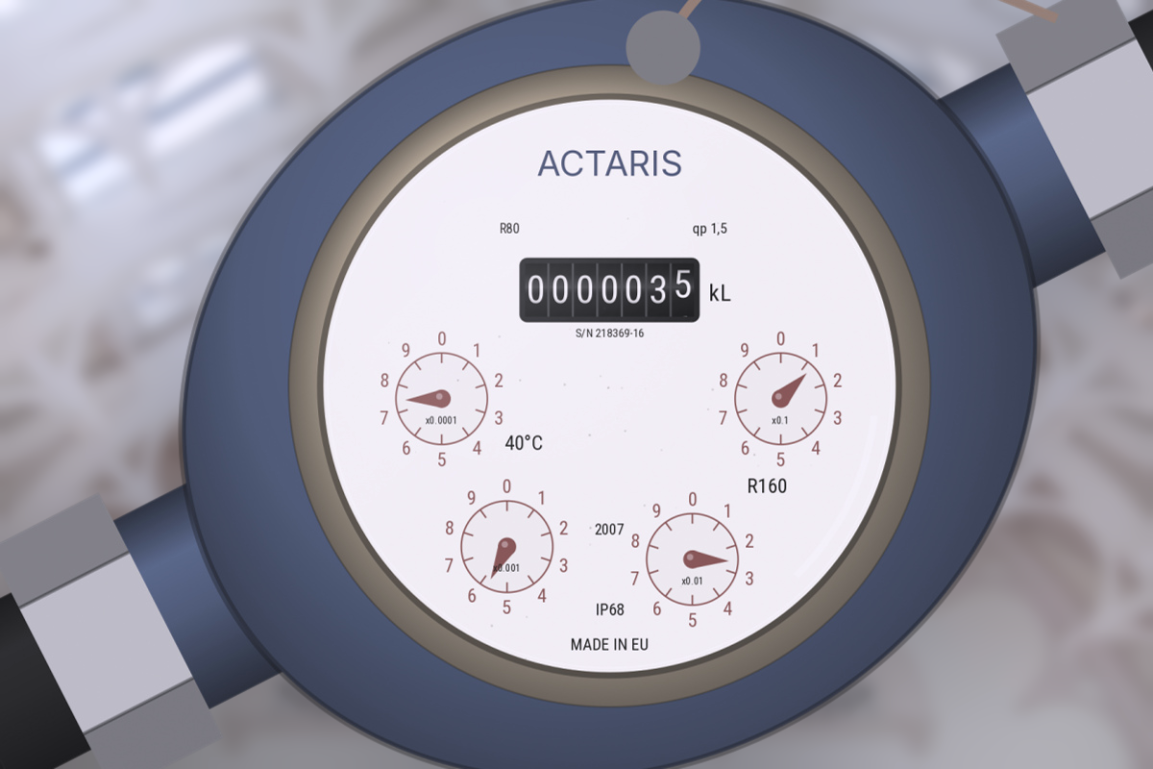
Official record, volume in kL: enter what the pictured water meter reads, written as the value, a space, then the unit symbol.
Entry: 35.1257 kL
